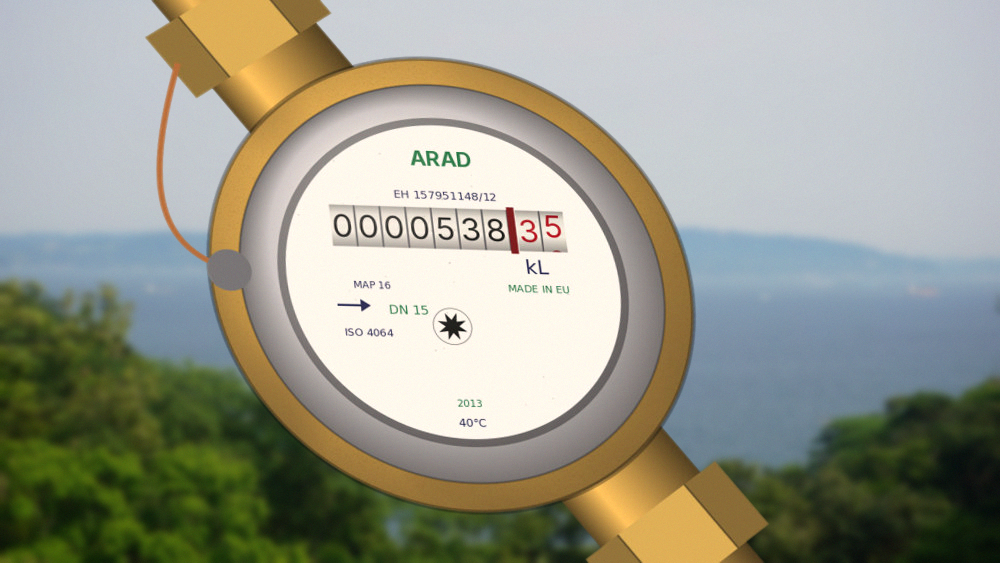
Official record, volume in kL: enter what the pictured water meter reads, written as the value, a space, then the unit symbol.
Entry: 538.35 kL
